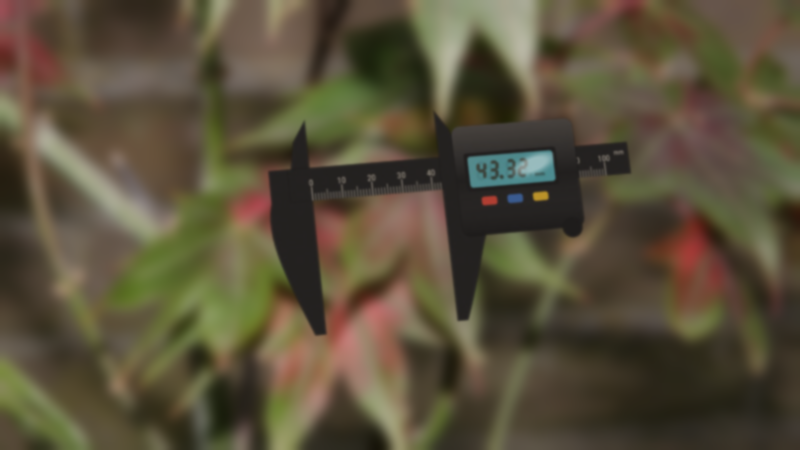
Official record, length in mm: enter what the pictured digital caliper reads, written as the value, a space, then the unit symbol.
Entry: 43.32 mm
